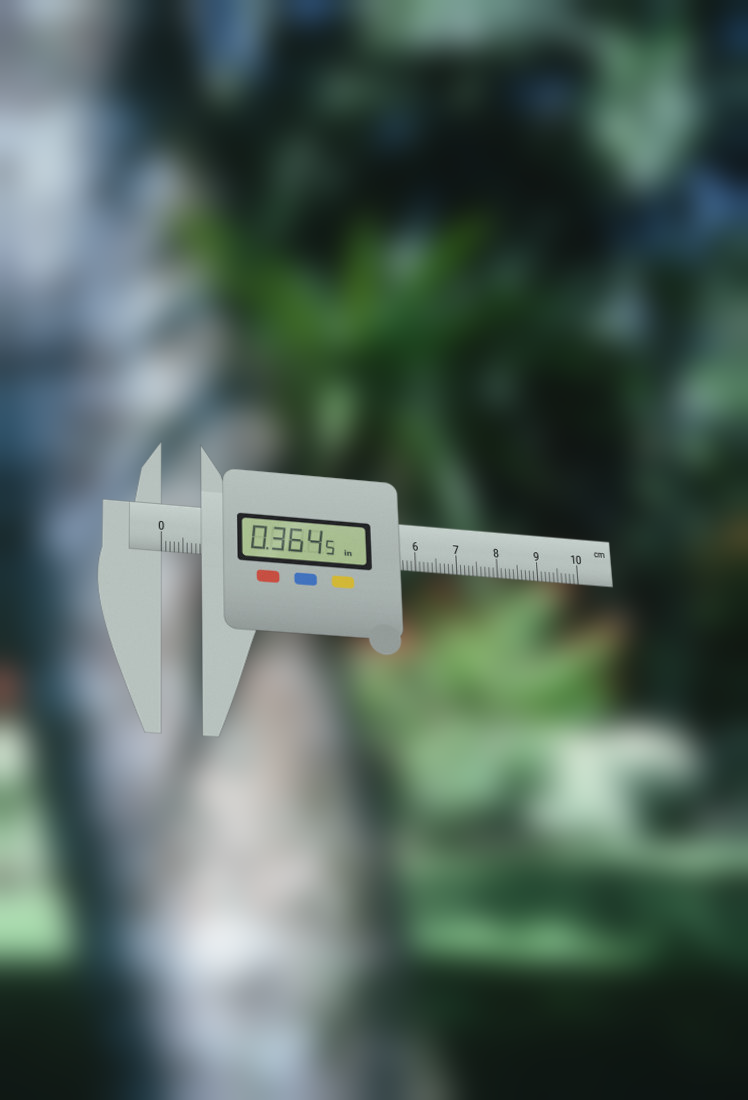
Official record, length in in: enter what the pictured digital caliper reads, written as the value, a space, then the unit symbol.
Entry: 0.3645 in
